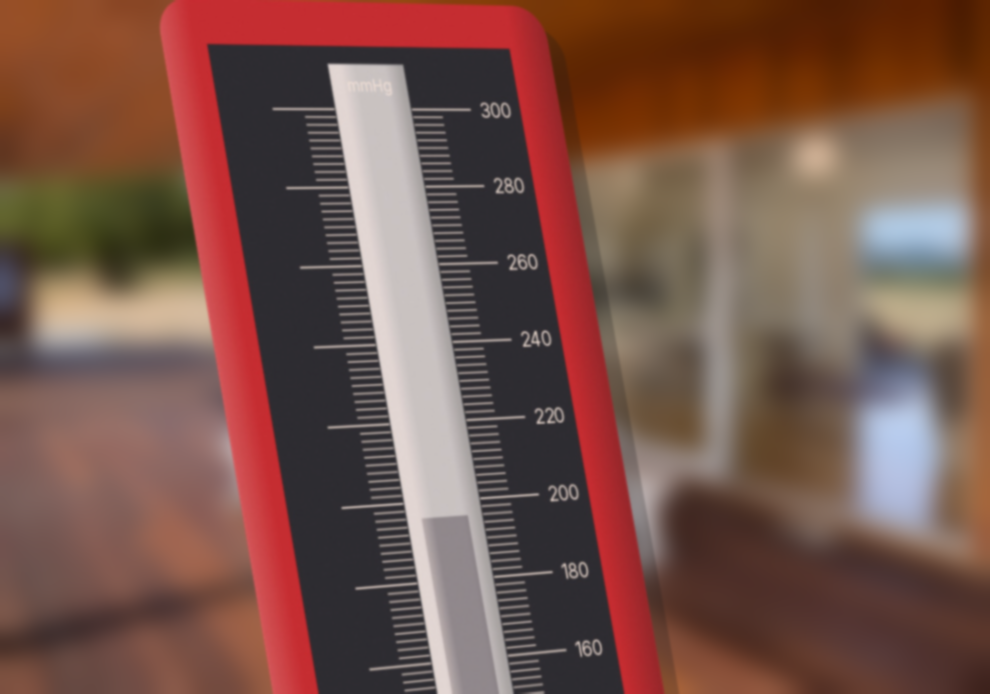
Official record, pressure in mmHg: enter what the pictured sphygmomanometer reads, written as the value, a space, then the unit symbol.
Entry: 196 mmHg
